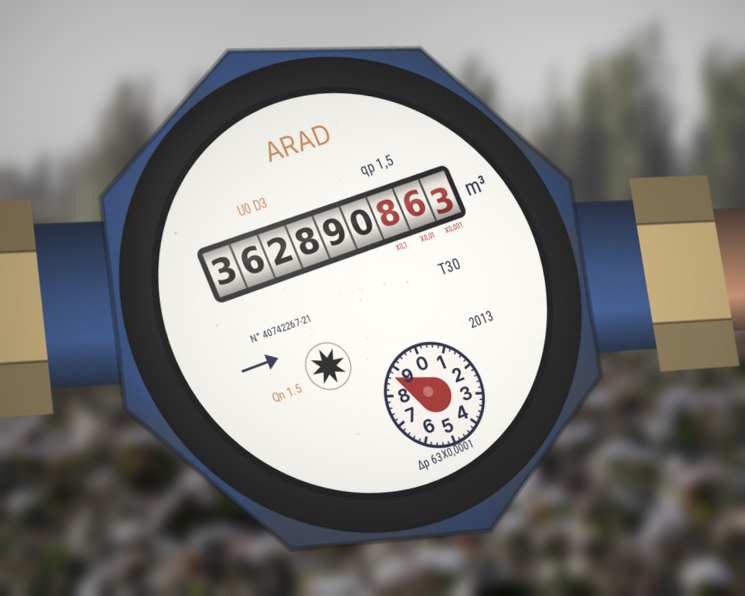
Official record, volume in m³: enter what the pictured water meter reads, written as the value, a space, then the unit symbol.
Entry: 362890.8628 m³
